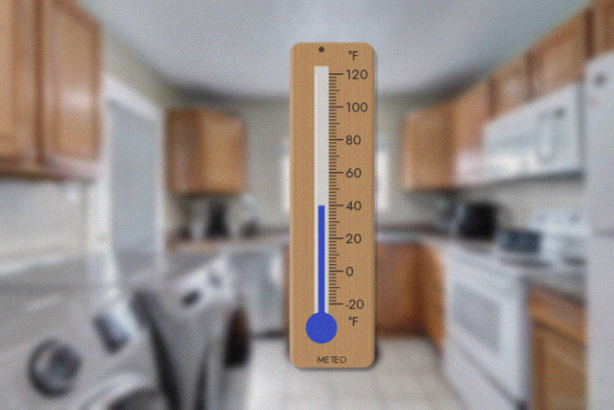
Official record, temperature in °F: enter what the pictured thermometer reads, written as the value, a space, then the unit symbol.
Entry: 40 °F
